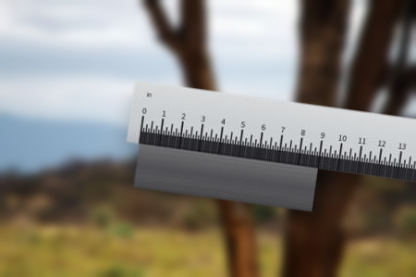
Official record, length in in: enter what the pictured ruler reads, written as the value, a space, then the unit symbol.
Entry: 9 in
